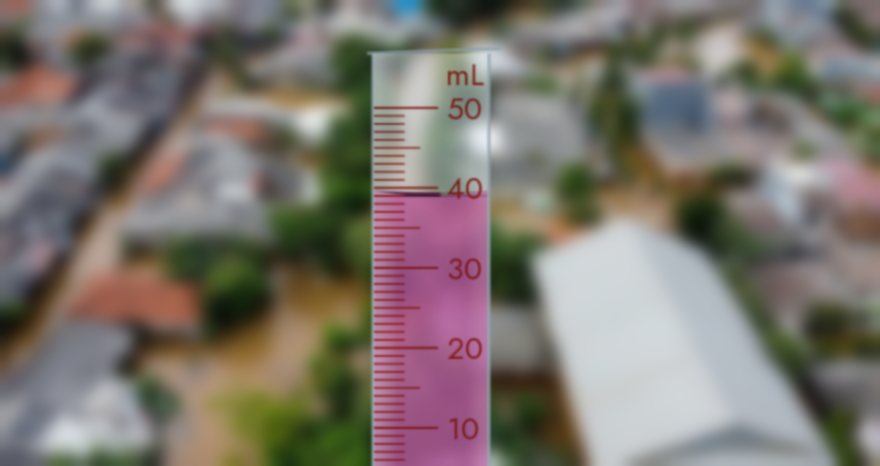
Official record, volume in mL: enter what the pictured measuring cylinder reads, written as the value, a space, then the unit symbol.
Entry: 39 mL
